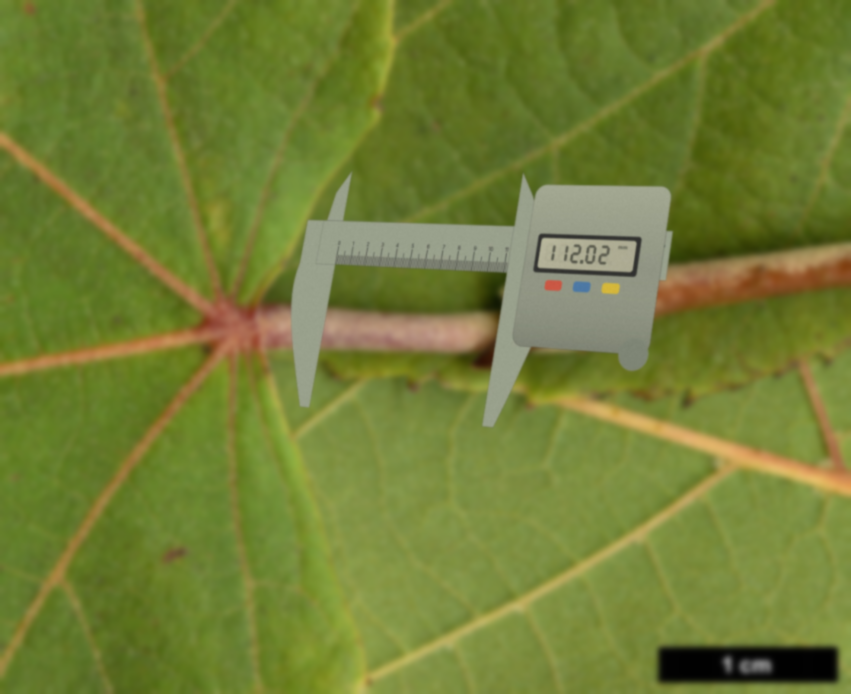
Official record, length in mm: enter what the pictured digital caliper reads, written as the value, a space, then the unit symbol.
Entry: 112.02 mm
